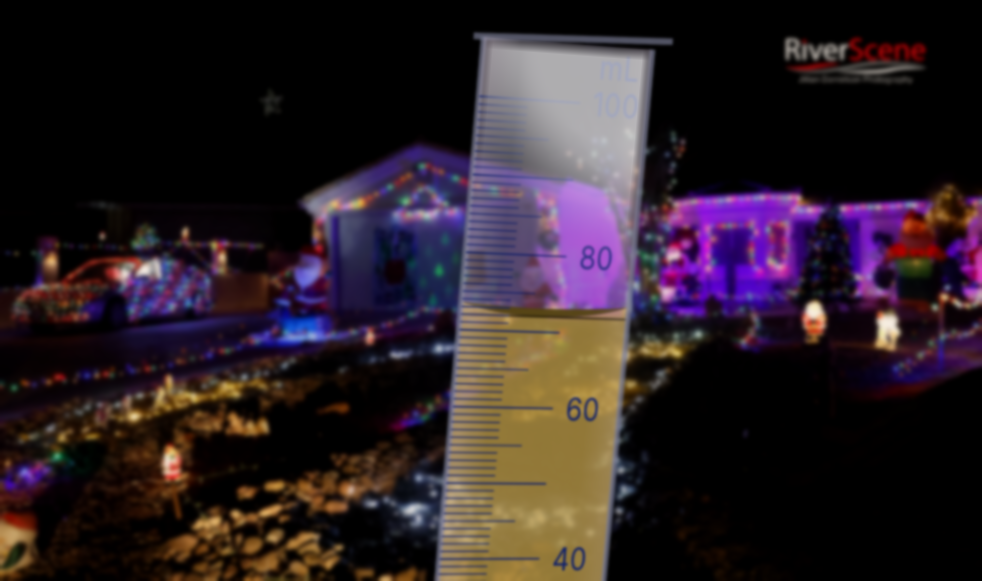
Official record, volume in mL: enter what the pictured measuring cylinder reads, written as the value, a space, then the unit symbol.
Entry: 72 mL
